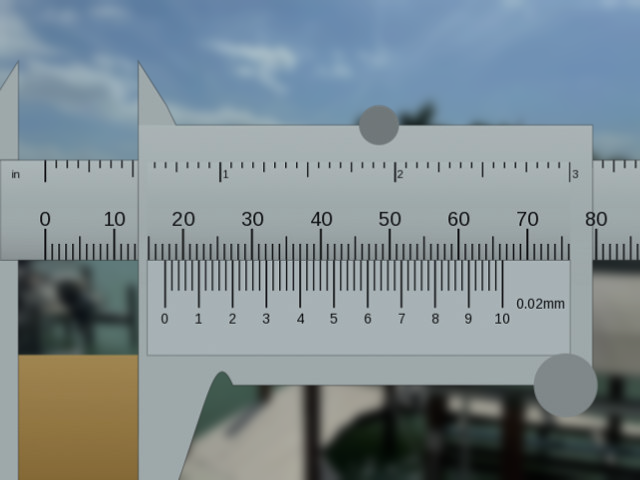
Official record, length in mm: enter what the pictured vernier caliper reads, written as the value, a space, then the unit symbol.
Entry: 17.4 mm
